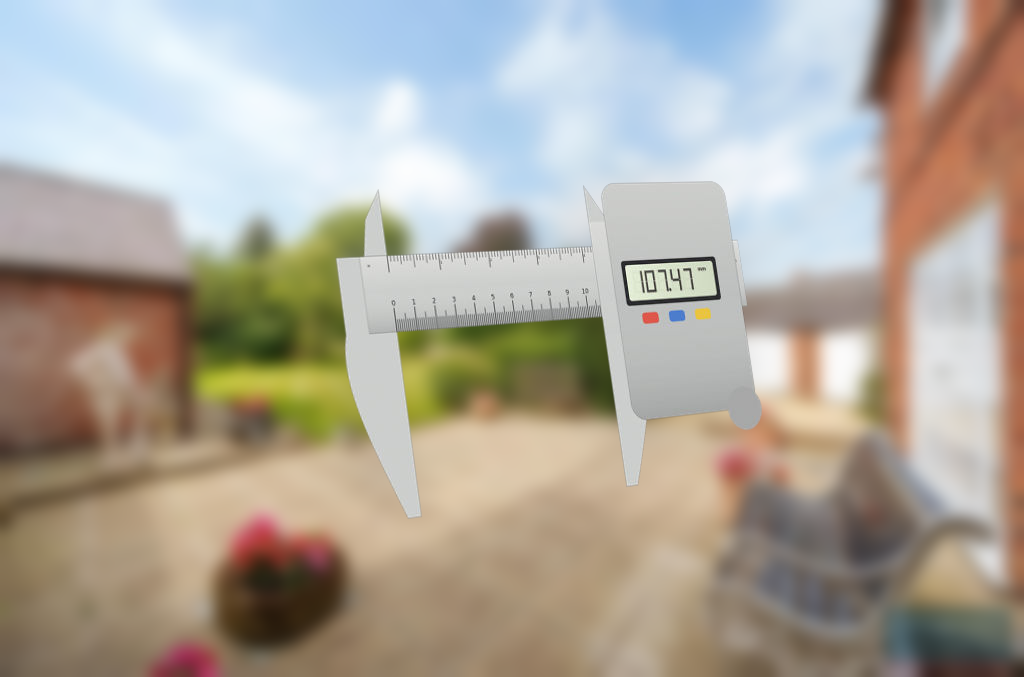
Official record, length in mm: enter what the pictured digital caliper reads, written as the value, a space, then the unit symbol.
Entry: 107.47 mm
